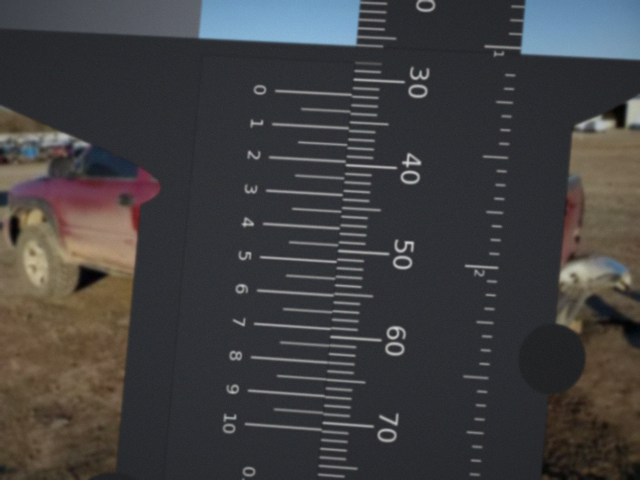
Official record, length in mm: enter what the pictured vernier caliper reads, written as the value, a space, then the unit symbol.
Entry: 31.8 mm
